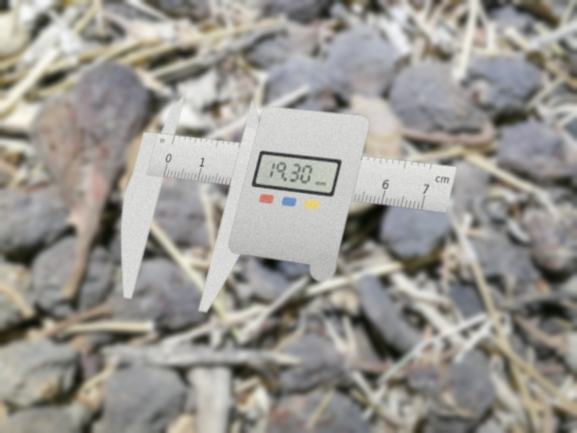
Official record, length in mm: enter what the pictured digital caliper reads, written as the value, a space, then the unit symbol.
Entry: 19.30 mm
